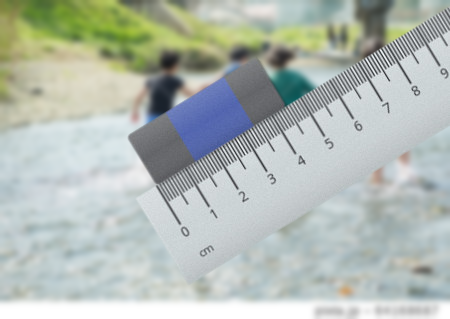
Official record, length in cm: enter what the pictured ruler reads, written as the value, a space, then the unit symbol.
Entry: 4.5 cm
